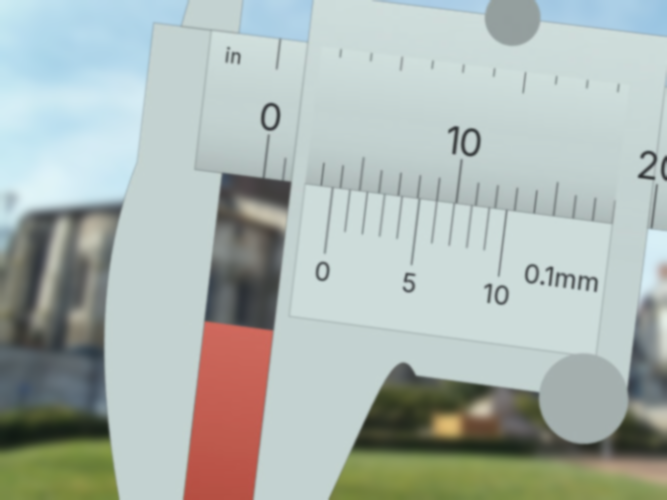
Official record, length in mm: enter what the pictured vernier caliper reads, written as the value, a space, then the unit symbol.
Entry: 3.6 mm
